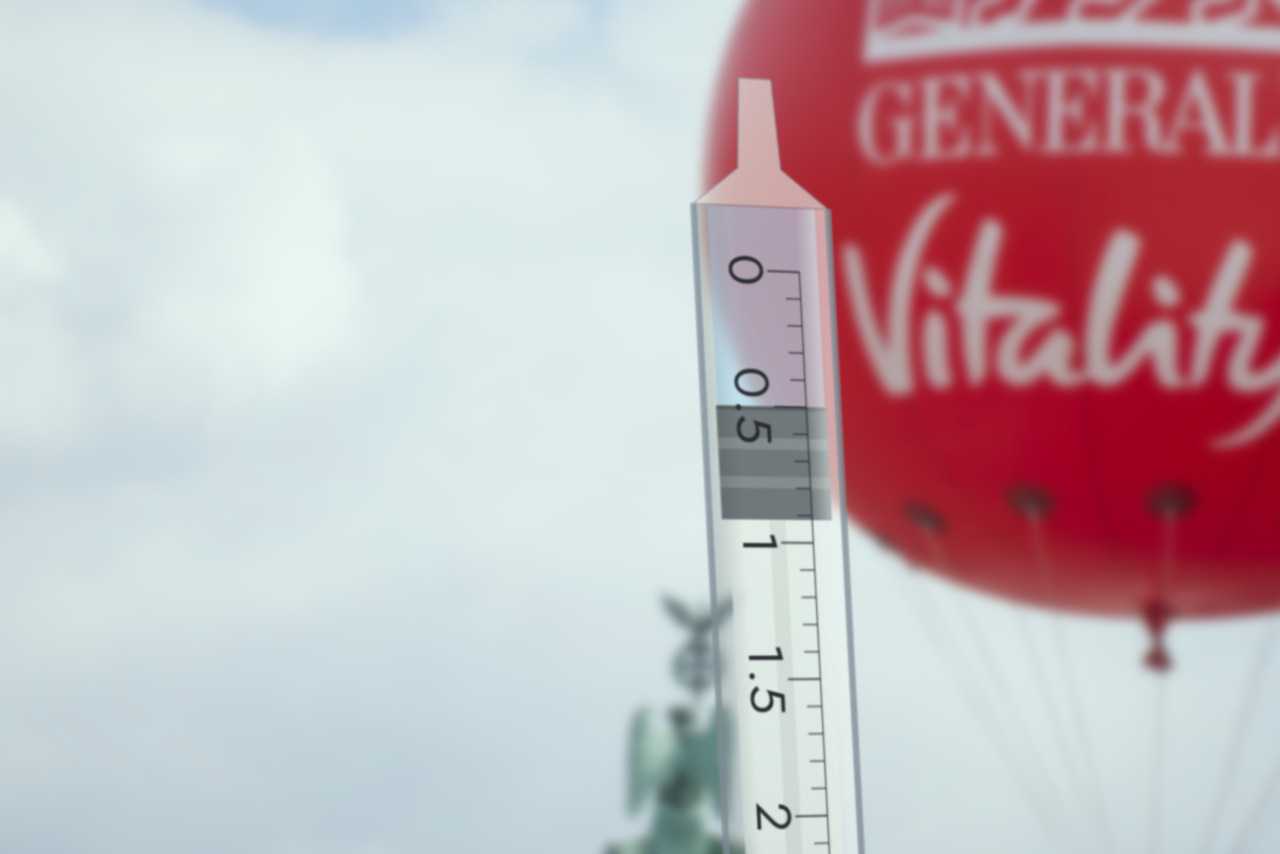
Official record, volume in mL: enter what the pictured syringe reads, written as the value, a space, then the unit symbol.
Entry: 0.5 mL
